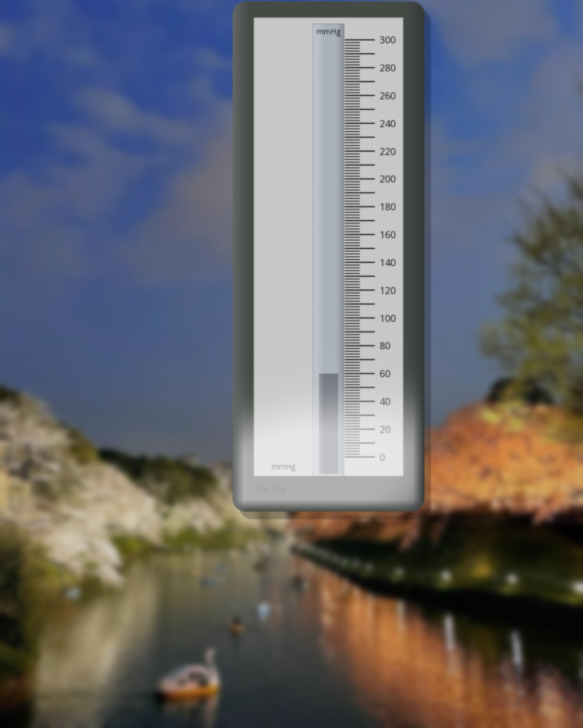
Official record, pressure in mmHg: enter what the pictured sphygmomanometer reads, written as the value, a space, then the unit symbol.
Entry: 60 mmHg
